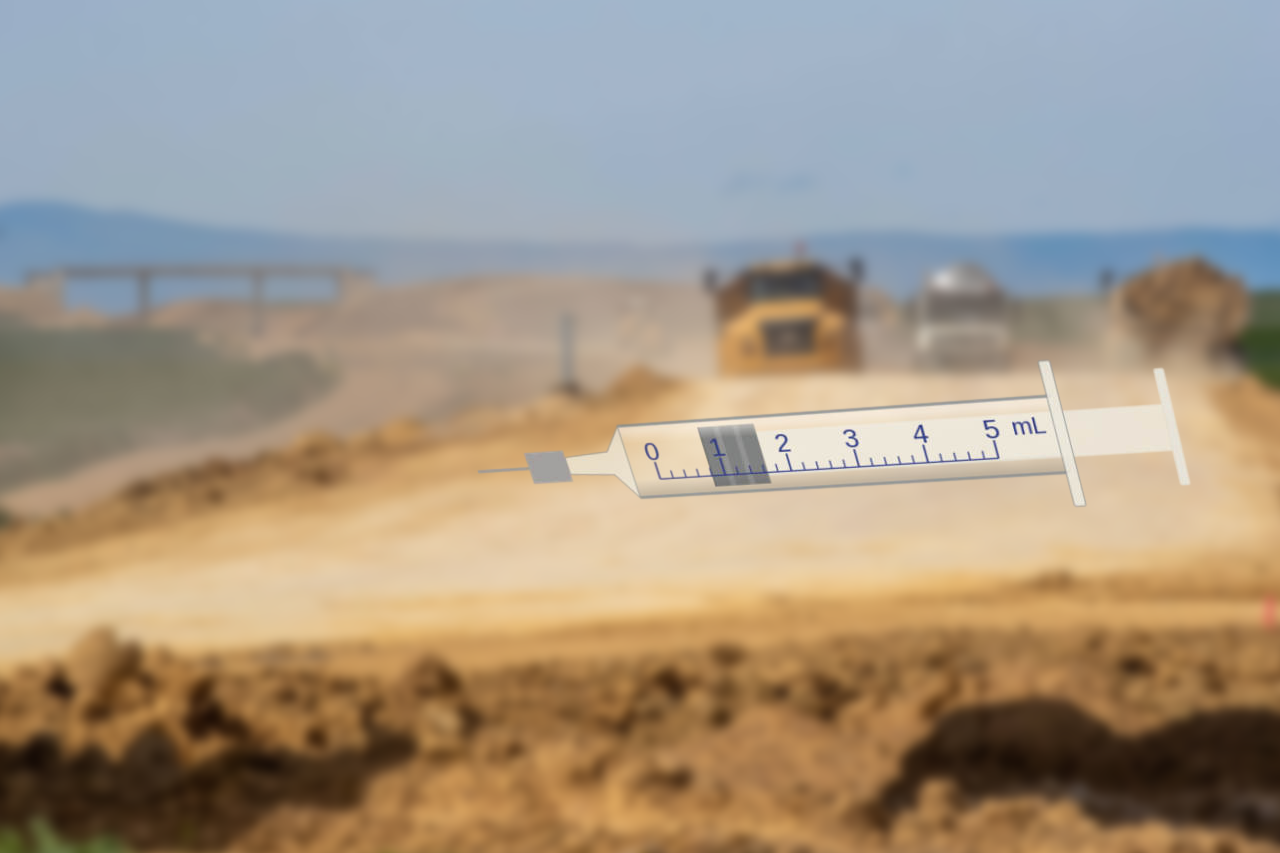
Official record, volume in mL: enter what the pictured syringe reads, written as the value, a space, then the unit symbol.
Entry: 0.8 mL
